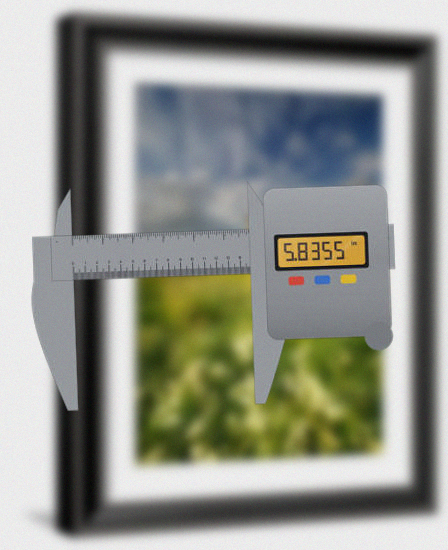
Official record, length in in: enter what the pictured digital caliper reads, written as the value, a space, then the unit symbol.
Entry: 5.8355 in
